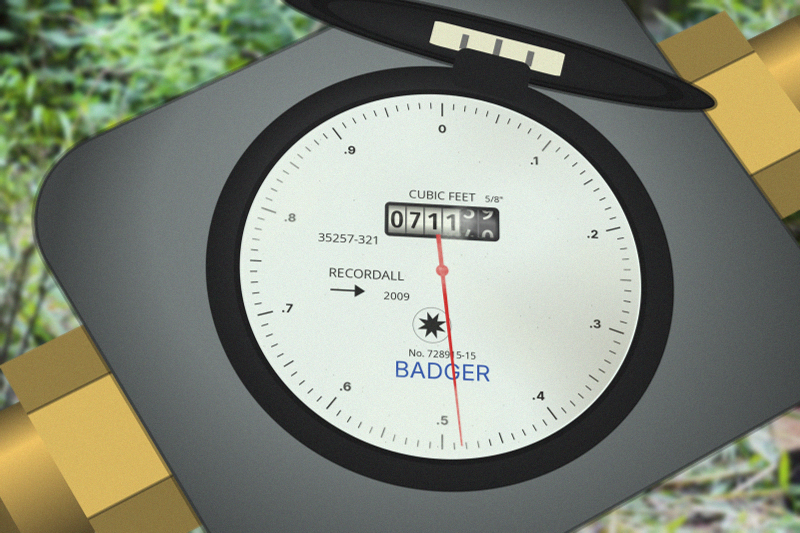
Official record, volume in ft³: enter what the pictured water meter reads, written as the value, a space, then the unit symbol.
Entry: 71139.48 ft³
